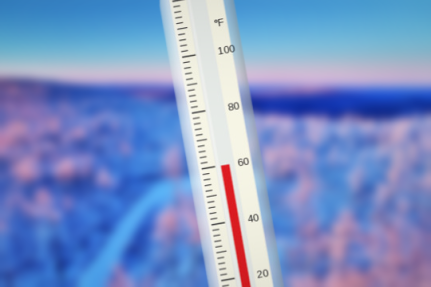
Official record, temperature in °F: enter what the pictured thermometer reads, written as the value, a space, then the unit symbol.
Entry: 60 °F
